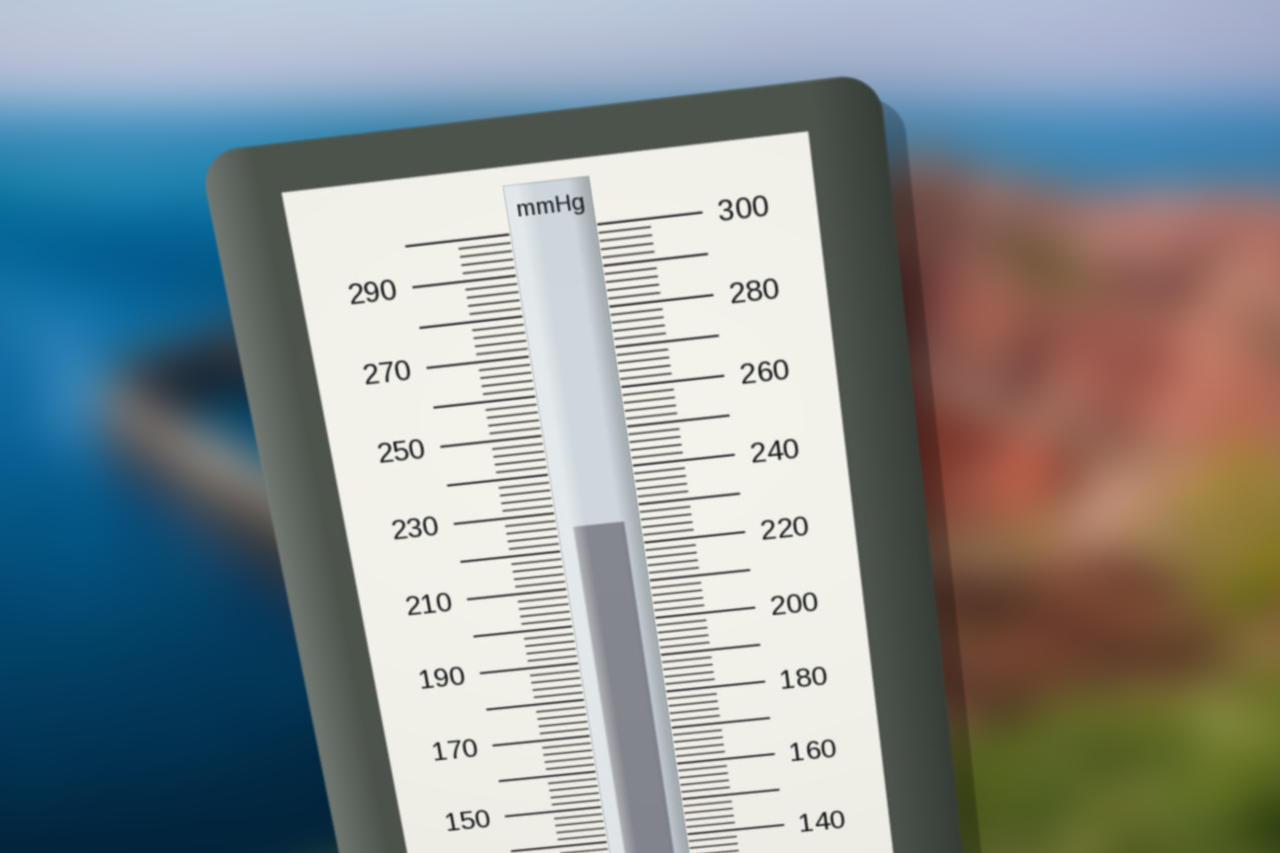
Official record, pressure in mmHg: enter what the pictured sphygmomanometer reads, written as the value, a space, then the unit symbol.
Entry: 226 mmHg
